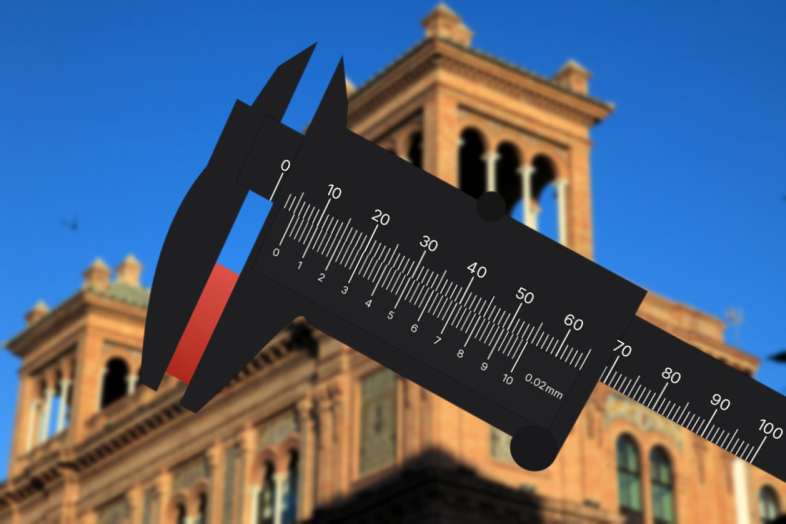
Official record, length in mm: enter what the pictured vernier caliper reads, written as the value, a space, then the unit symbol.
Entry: 5.2 mm
